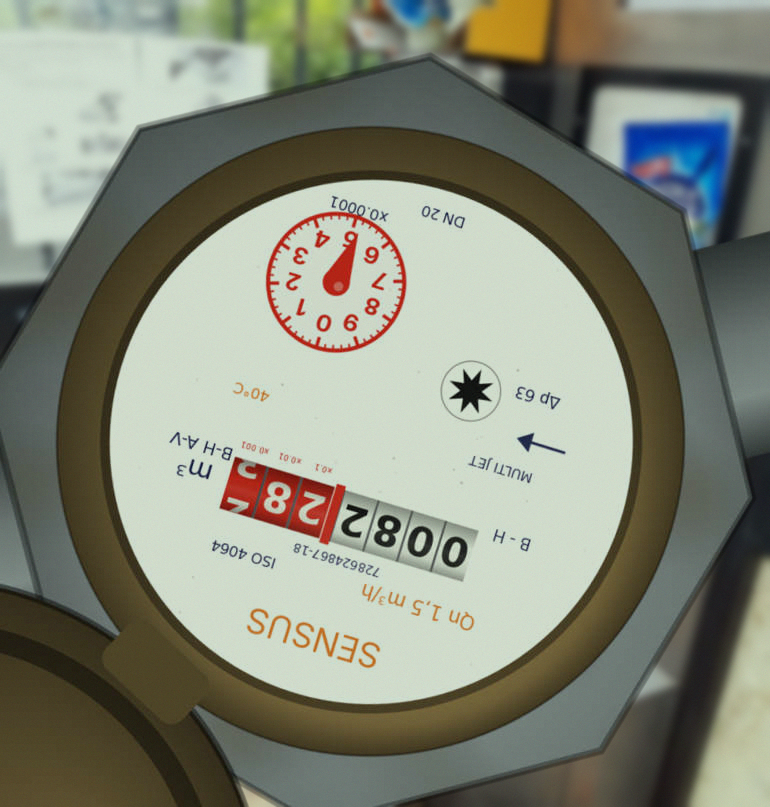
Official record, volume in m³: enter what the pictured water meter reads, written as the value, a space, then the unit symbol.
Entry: 82.2825 m³
